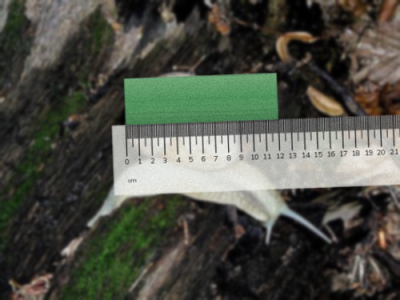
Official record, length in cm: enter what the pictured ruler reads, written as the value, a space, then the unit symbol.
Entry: 12 cm
